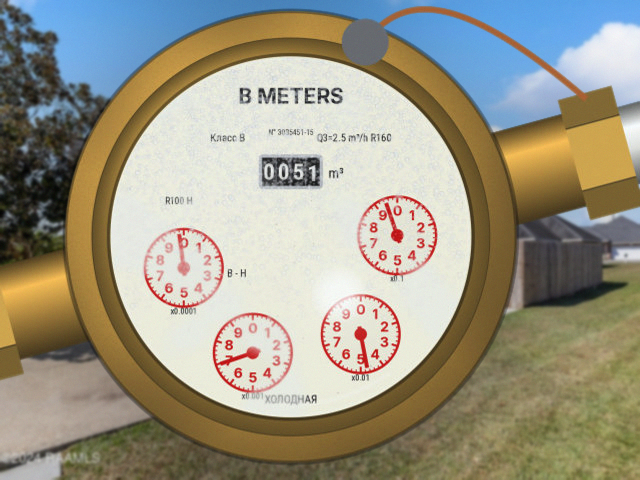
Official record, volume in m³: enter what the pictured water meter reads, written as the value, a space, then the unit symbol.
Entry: 50.9469 m³
